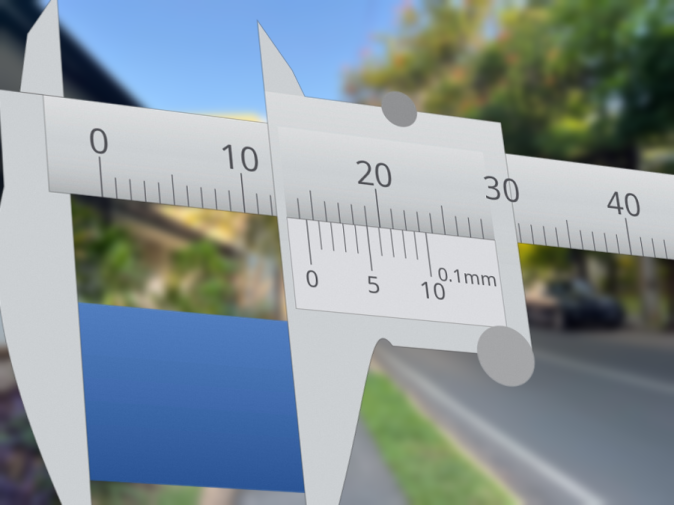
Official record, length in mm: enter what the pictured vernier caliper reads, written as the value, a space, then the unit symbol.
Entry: 14.5 mm
